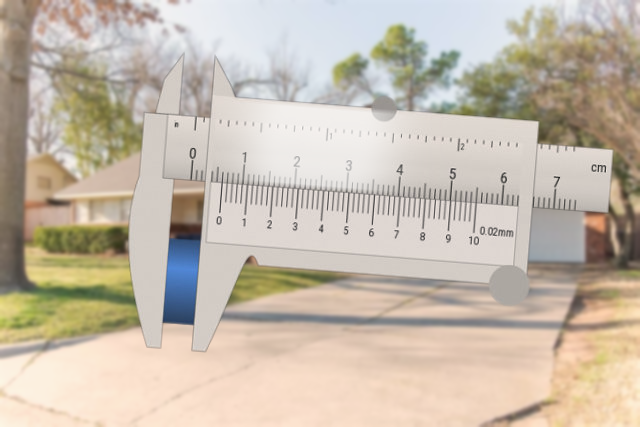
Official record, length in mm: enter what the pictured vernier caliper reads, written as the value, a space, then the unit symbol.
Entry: 6.0 mm
